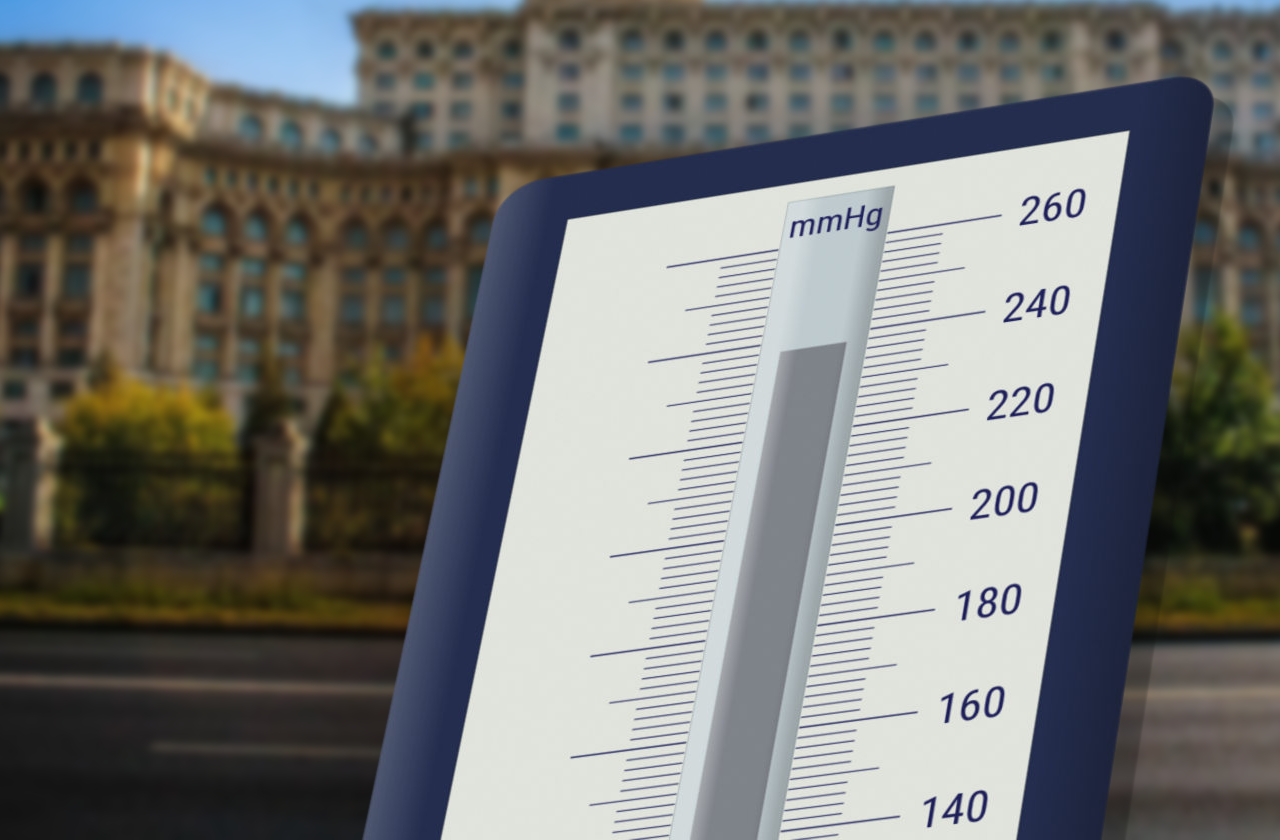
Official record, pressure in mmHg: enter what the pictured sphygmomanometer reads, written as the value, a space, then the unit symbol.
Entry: 238 mmHg
